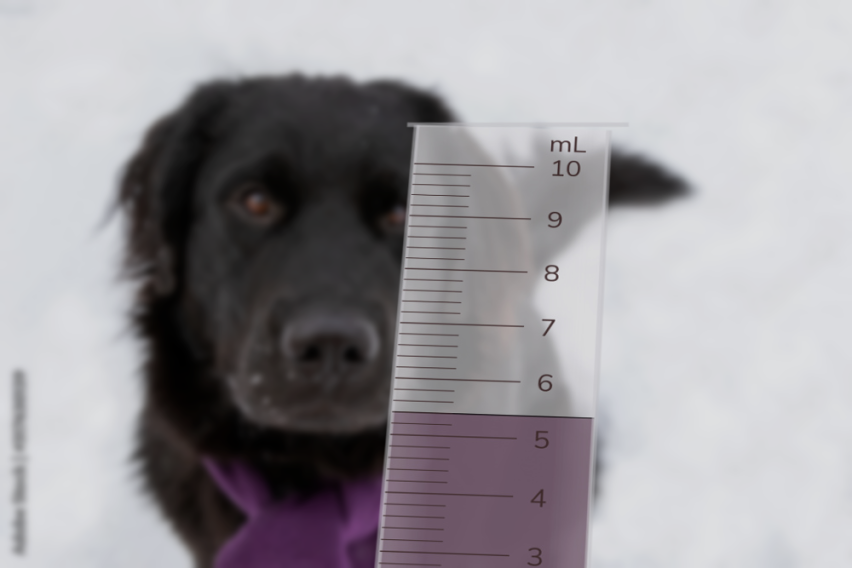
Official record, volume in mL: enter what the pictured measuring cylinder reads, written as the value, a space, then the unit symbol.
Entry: 5.4 mL
